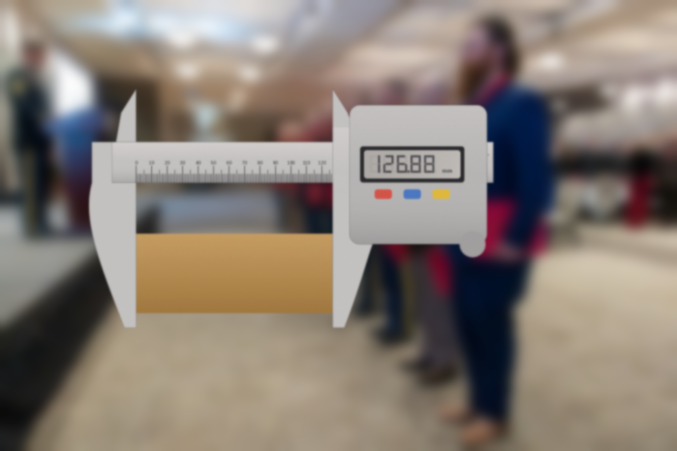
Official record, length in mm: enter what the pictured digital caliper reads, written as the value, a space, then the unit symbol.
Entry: 126.88 mm
